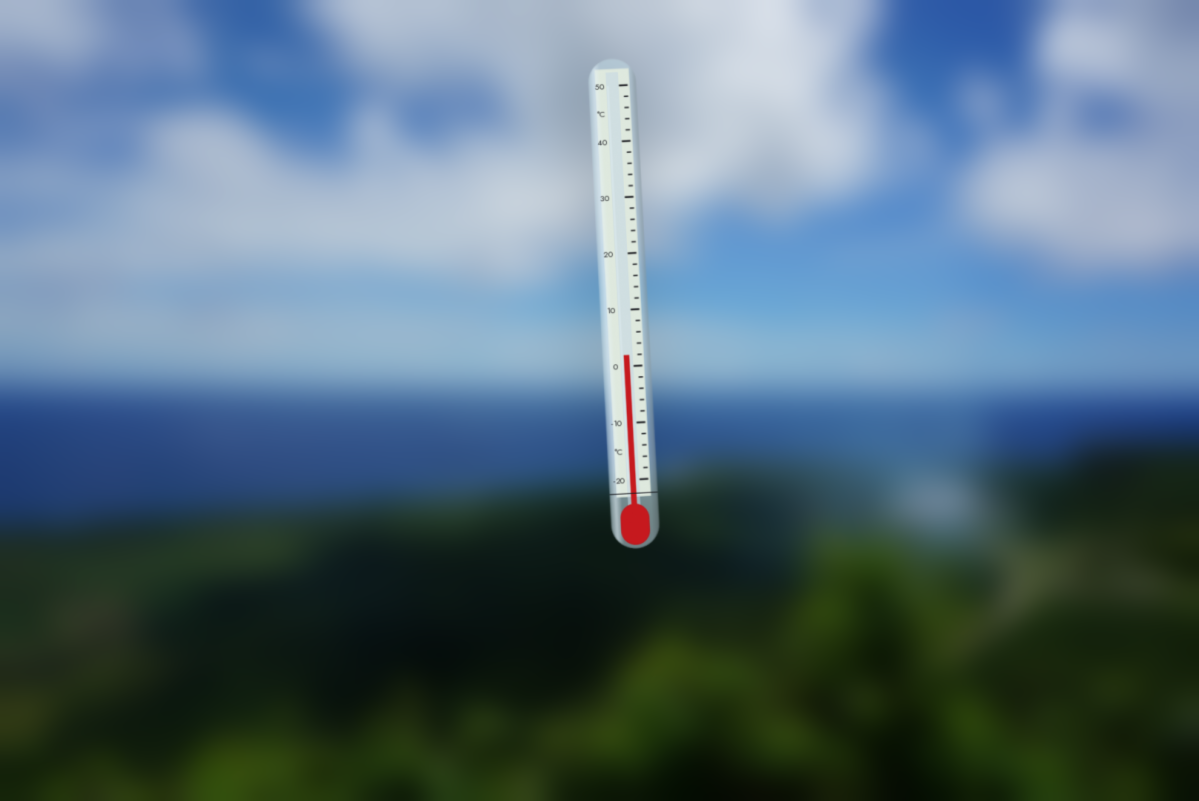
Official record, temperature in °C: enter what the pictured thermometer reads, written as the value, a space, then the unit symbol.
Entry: 2 °C
